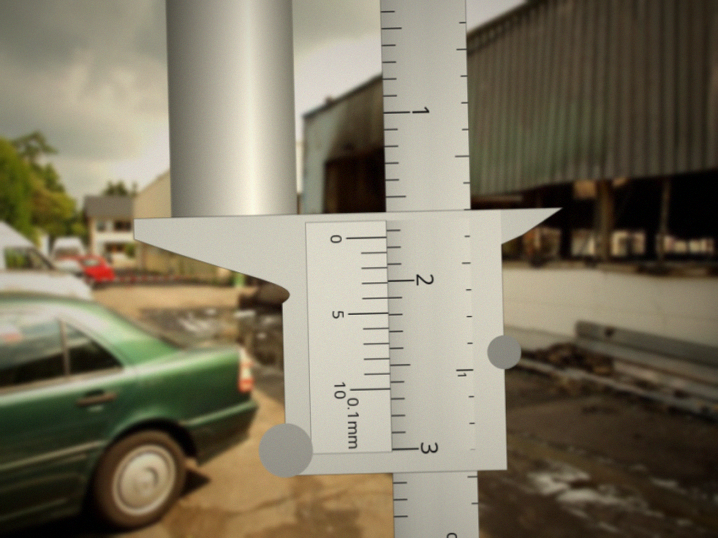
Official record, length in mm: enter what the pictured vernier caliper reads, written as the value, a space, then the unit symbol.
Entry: 17.4 mm
